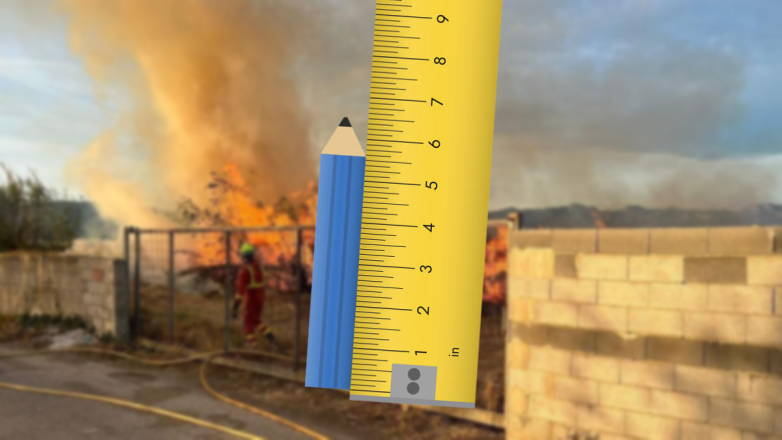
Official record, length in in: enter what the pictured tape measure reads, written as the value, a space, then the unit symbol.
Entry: 6.5 in
